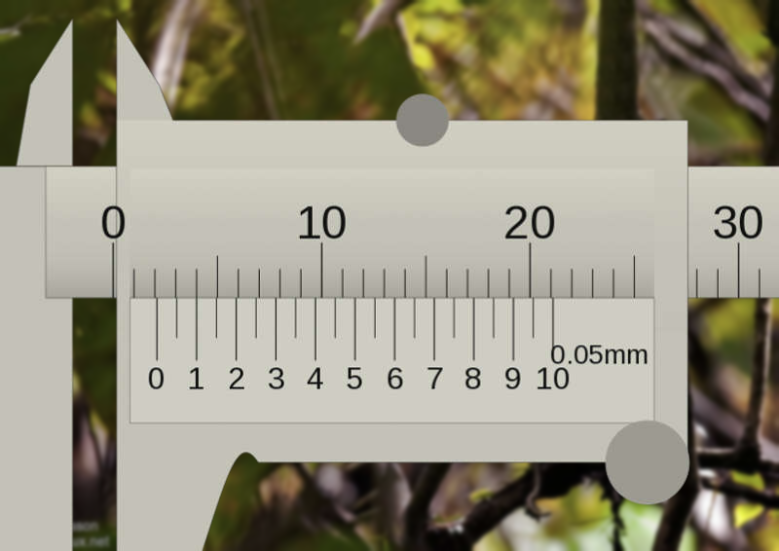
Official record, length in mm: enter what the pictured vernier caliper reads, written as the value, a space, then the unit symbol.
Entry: 2.1 mm
